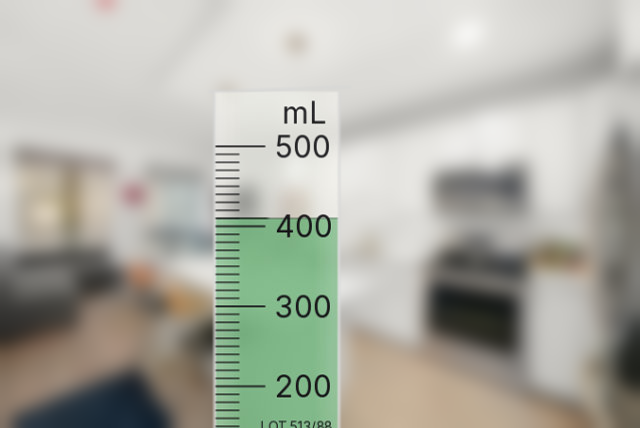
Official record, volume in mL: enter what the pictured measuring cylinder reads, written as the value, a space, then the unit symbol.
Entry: 410 mL
